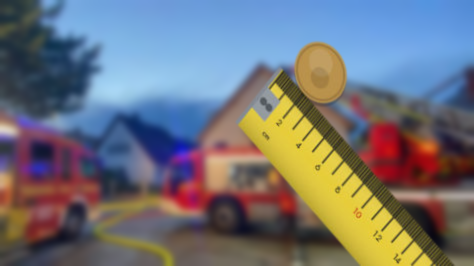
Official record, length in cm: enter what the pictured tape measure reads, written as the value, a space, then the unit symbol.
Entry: 4 cm
